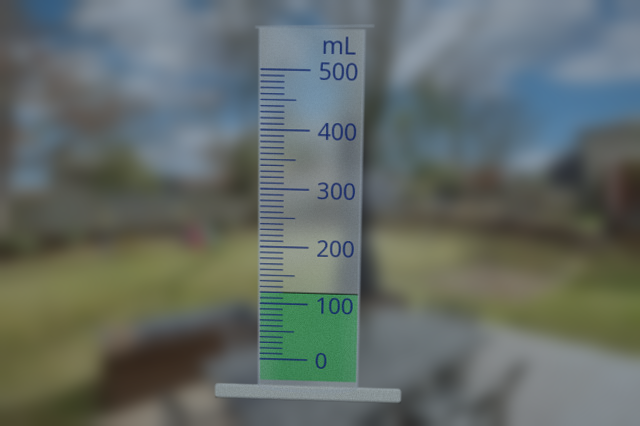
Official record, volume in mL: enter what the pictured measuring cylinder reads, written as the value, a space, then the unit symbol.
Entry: 120 mL
